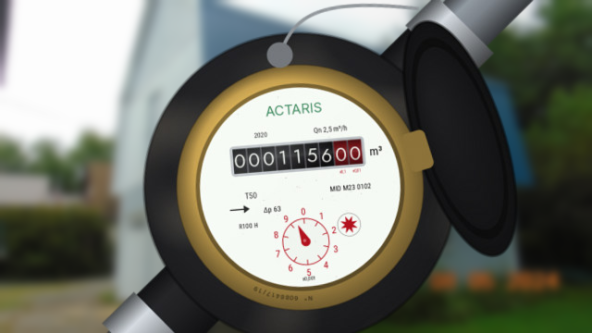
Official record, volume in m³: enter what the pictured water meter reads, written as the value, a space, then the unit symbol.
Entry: 1155.999 m³
